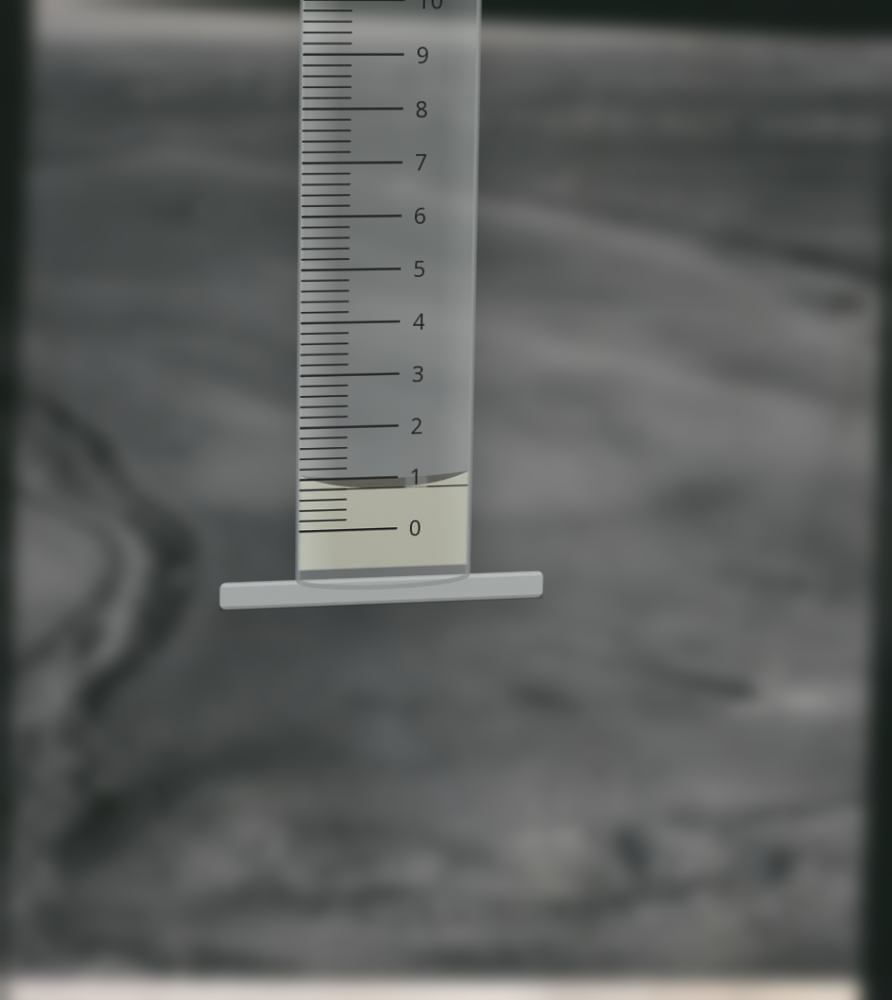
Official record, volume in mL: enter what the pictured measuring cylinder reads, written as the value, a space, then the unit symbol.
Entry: 0.8 mL
